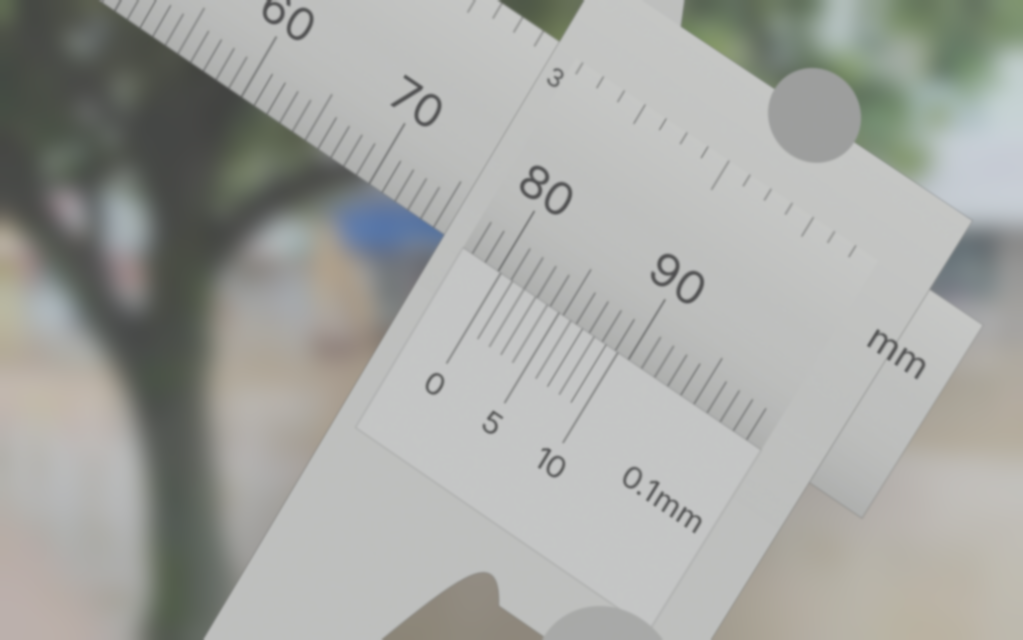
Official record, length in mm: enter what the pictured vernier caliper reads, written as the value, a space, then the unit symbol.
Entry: 80.2 mm
